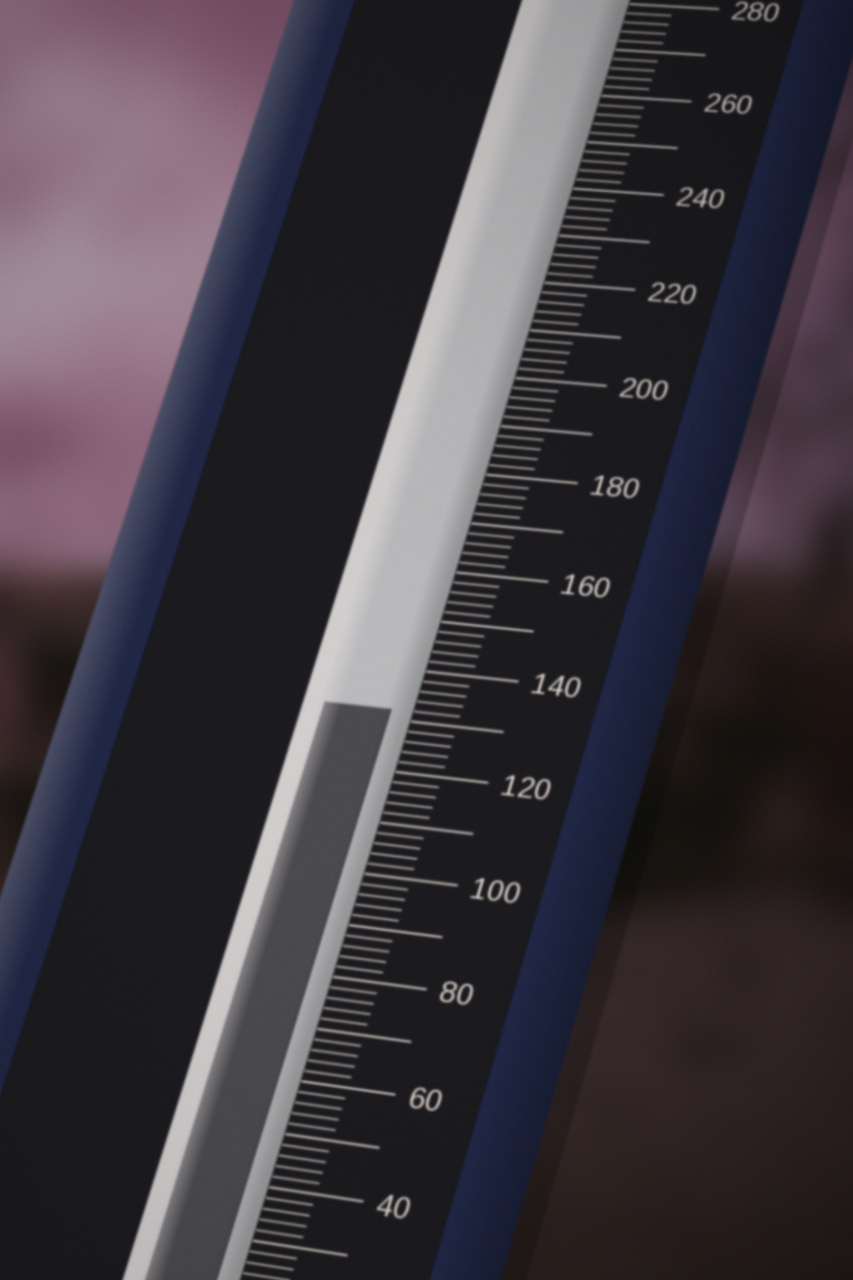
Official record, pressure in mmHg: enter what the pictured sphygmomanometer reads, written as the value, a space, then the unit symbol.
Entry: 132 mmHg
